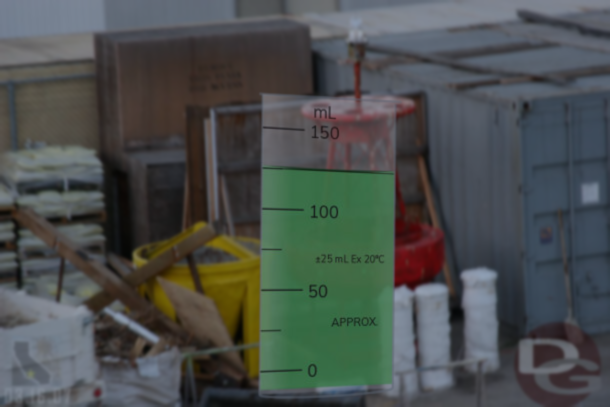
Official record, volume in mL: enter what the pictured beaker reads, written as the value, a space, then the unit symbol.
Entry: 125 mL
